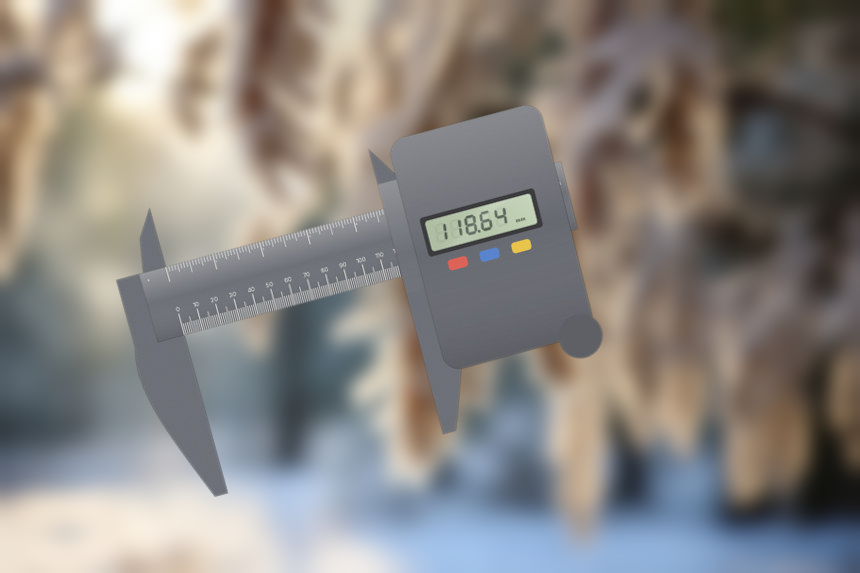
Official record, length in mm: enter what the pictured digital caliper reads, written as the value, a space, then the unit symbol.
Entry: 118.64 mm
